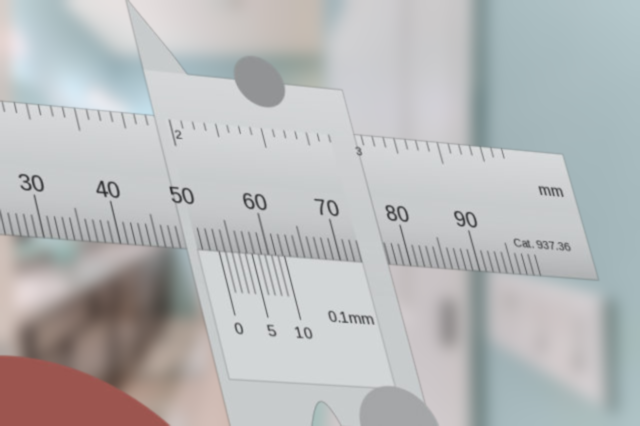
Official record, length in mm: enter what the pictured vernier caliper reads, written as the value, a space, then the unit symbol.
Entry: 53.2 mm
